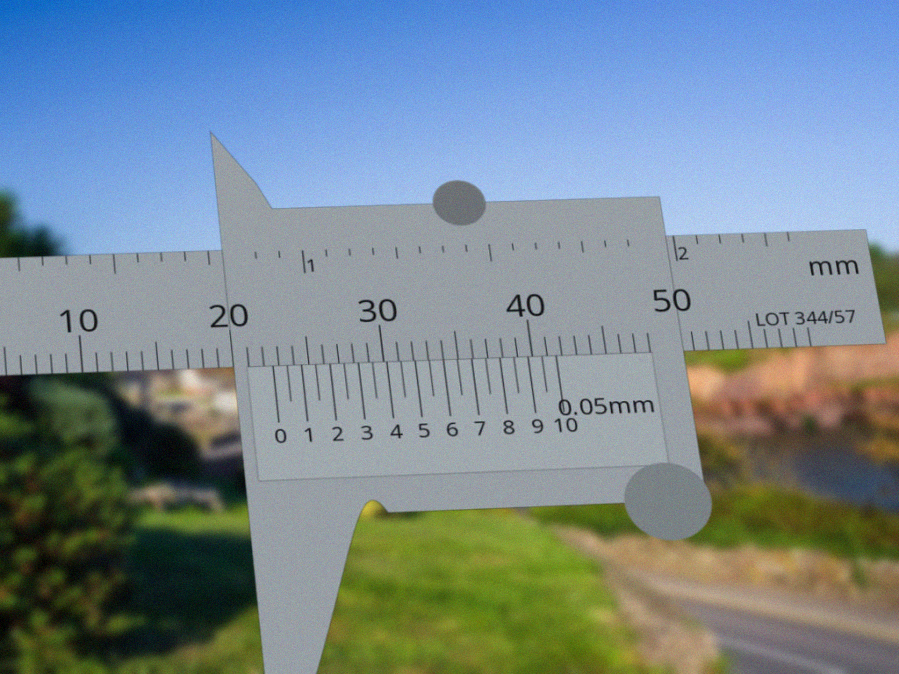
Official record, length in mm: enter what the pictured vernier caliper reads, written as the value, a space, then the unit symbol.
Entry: 22.6 mm
